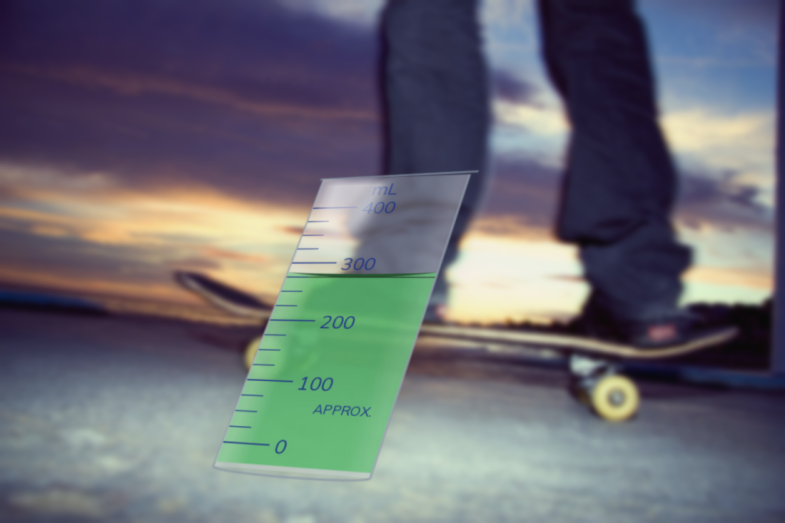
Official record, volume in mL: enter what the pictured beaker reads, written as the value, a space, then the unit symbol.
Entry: 275 mL
